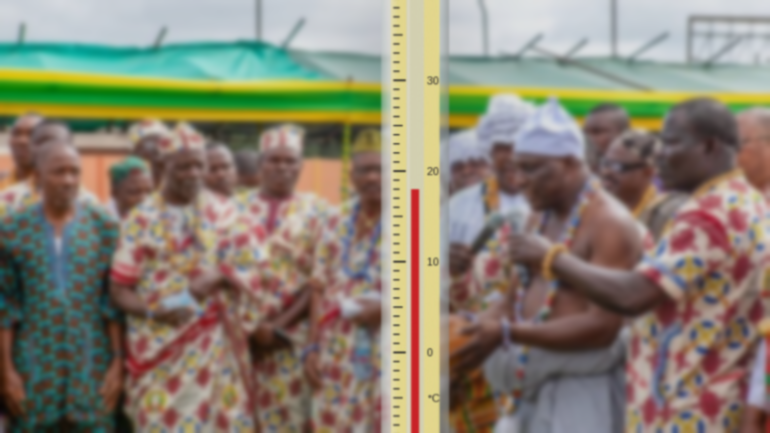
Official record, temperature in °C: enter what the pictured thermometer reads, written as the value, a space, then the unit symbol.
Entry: 18 °C
